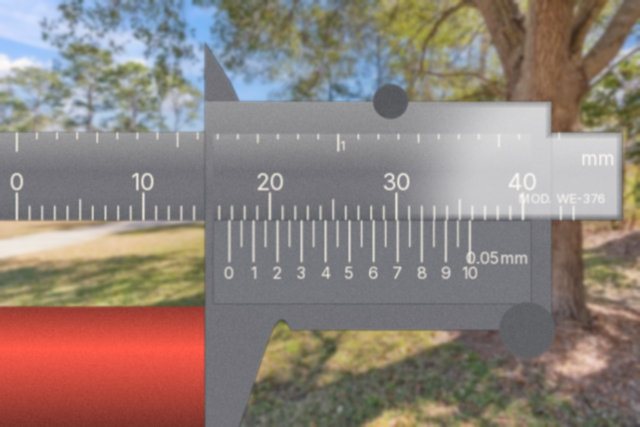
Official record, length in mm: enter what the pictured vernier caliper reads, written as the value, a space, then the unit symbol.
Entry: 16.8 mm
